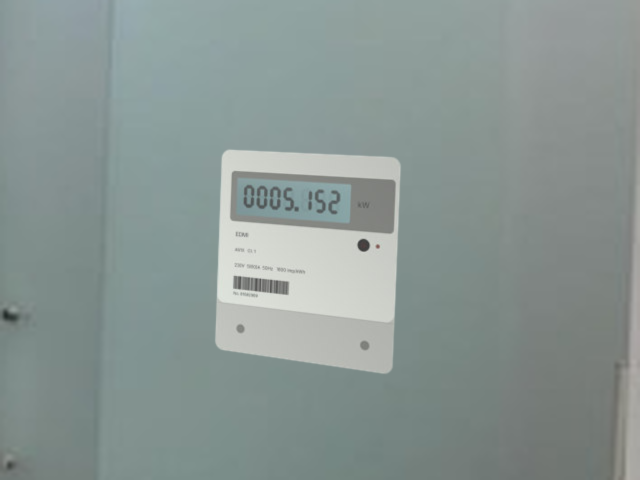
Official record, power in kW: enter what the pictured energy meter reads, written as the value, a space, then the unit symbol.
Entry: 5.152 kW
